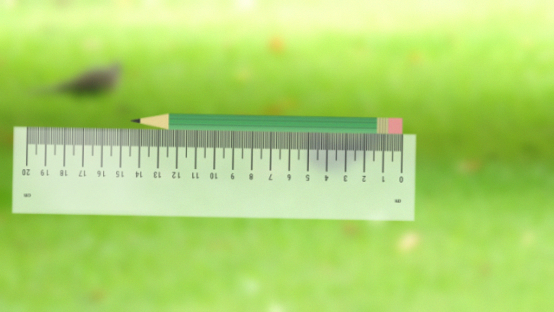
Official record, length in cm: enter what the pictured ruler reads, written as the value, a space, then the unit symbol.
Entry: 14.5 cm
